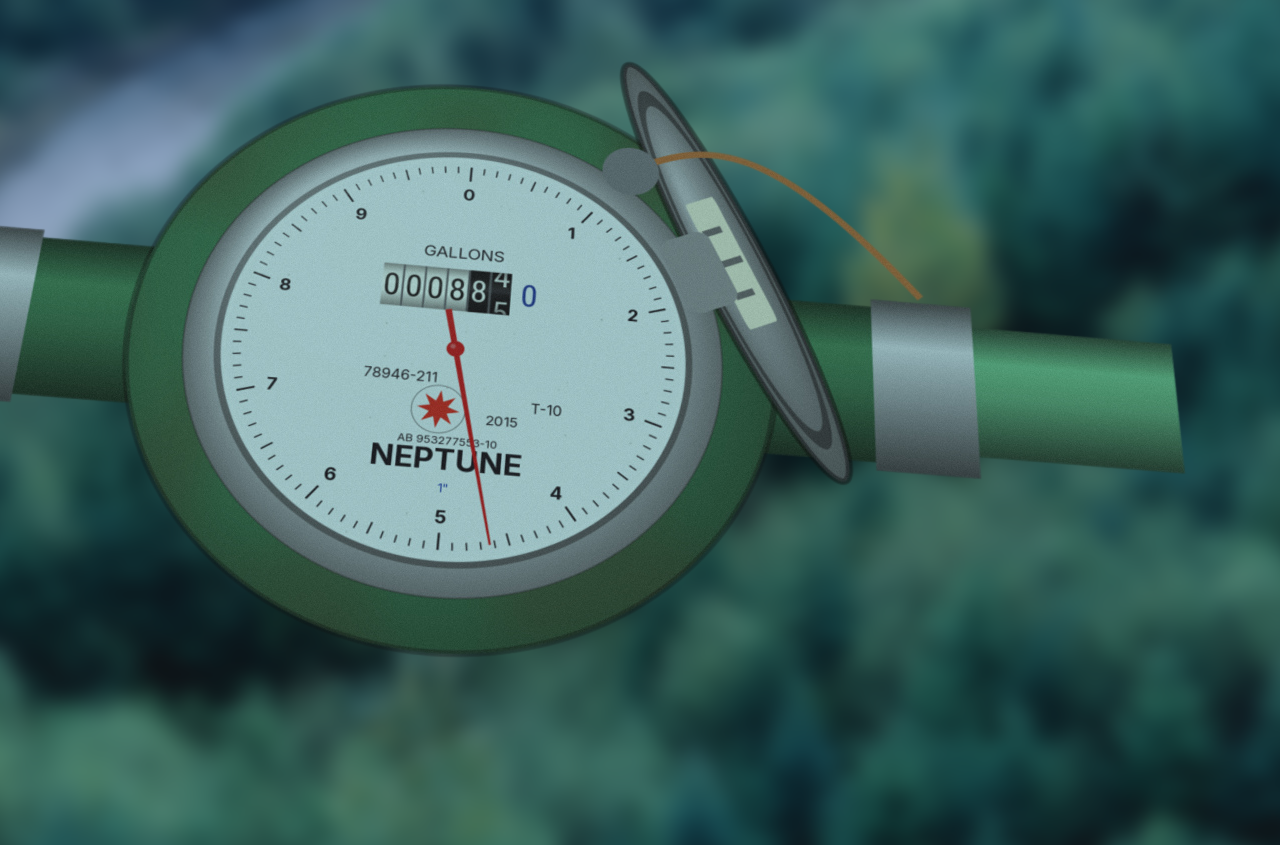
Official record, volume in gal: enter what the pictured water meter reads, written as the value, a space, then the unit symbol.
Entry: 8844.6 gal
